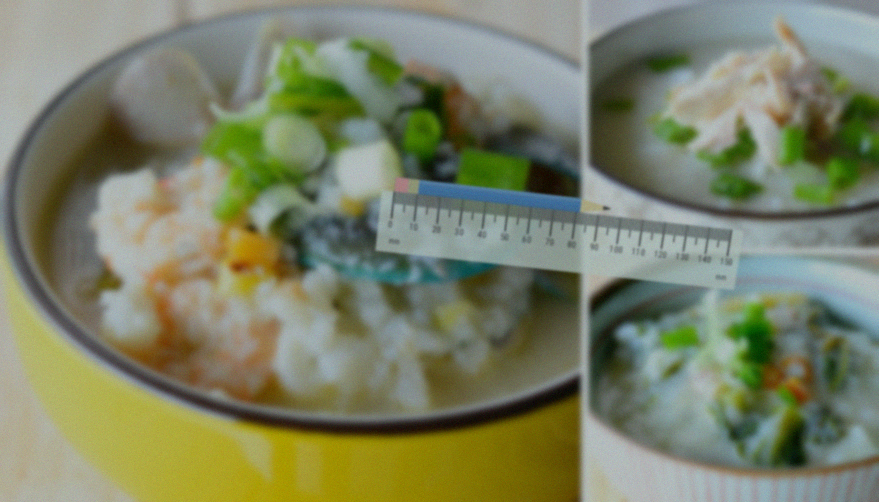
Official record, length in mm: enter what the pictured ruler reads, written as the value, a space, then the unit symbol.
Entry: 95 mm
